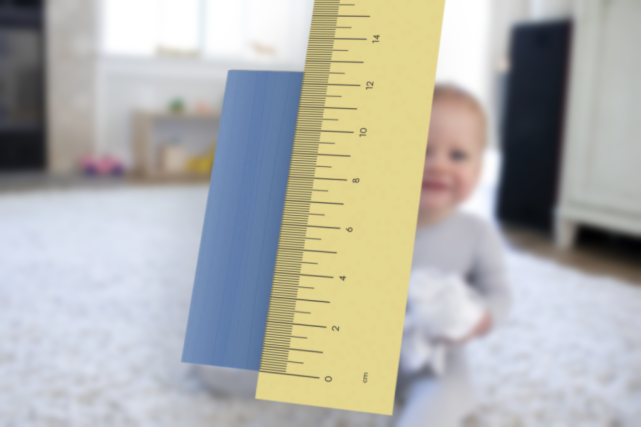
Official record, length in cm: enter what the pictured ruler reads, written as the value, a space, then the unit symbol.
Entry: 12.5 cm
